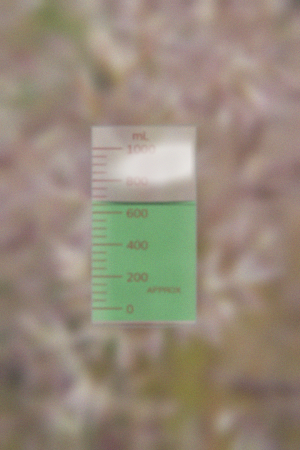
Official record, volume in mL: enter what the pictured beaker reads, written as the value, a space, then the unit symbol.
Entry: 650 mL
